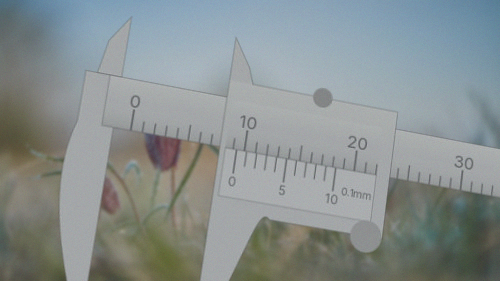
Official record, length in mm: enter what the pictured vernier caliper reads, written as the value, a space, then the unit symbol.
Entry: 9.3 mm
